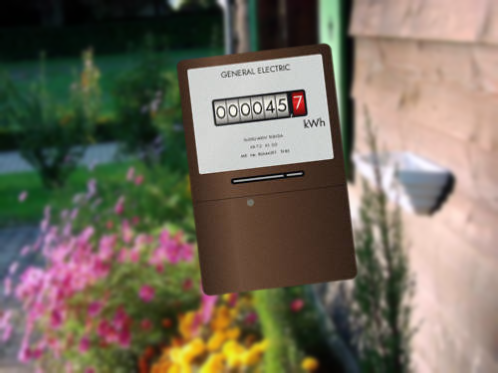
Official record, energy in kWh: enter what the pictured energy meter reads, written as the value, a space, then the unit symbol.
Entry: 45.7 kWh
